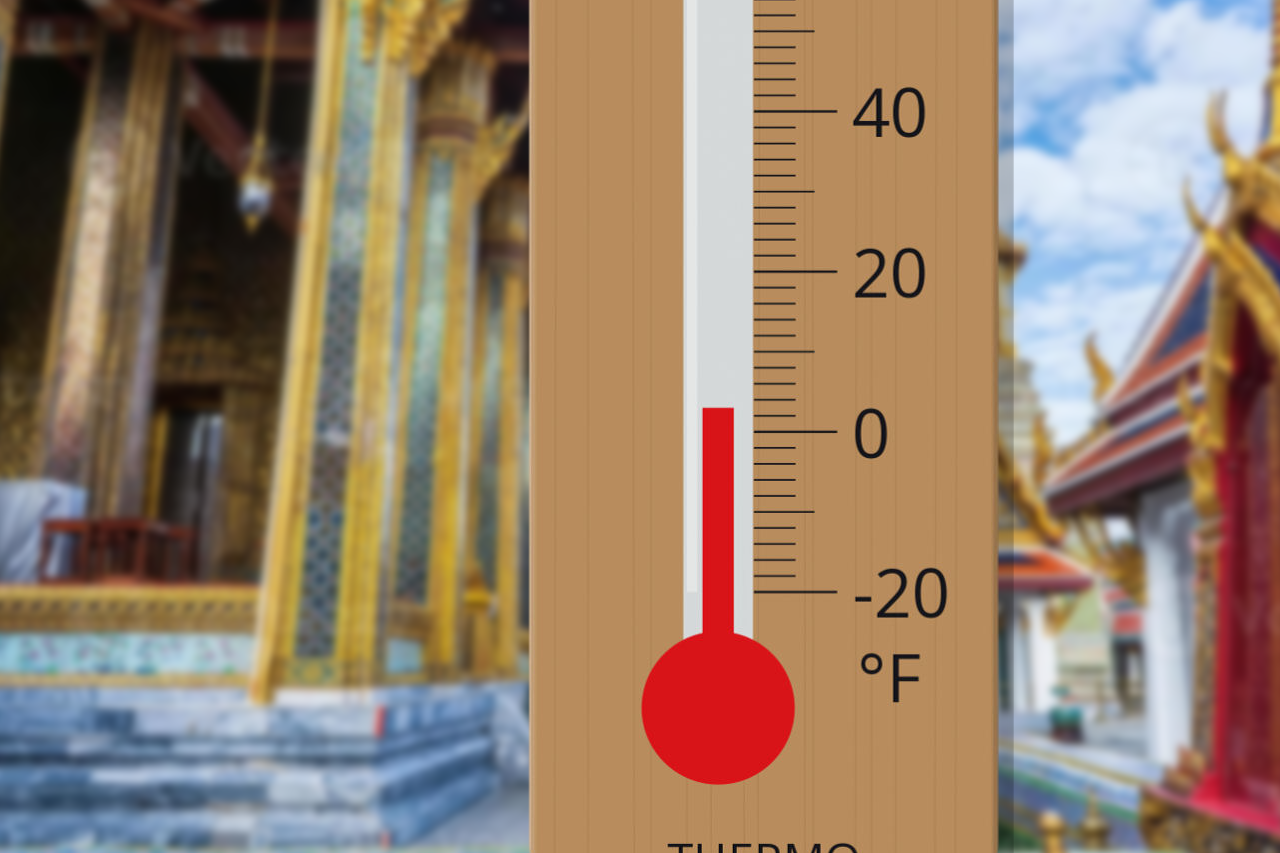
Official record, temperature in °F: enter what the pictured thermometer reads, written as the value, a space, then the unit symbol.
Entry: 3 °F
